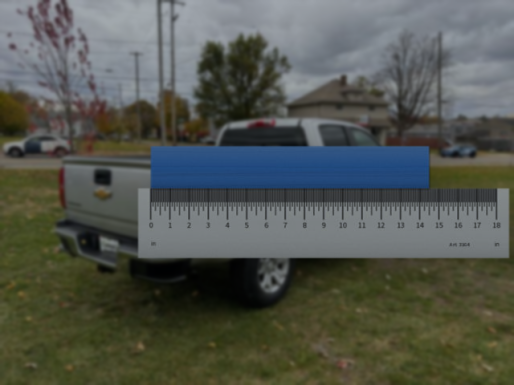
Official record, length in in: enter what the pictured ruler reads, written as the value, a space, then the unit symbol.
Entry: 14.5 in
